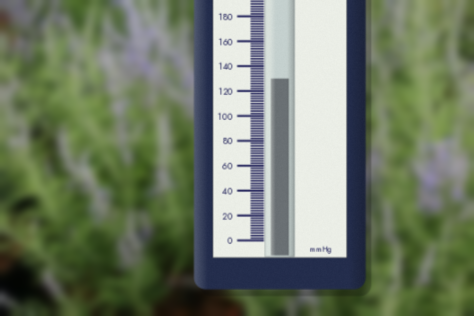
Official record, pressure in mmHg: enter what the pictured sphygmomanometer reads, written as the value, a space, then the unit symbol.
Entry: 130 mmHg
